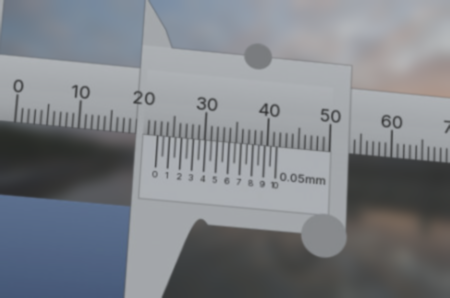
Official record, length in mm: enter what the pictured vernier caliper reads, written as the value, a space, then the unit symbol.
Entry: 22.5 mm
